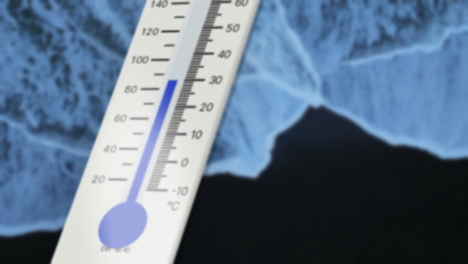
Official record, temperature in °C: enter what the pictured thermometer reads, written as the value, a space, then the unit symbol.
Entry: 30 °C
